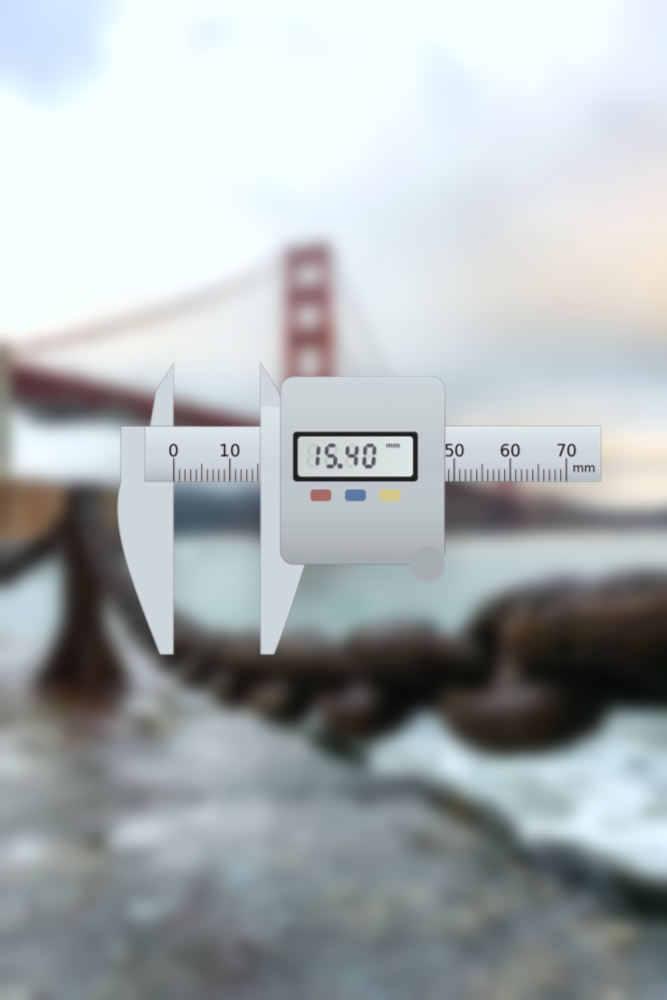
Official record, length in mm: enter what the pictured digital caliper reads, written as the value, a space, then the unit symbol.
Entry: 15.40 mm
